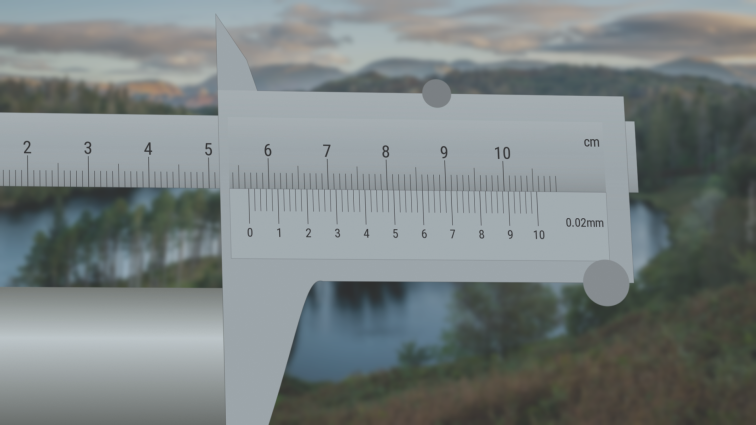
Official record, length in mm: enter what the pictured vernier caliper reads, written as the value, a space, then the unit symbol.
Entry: 56.6 mm
